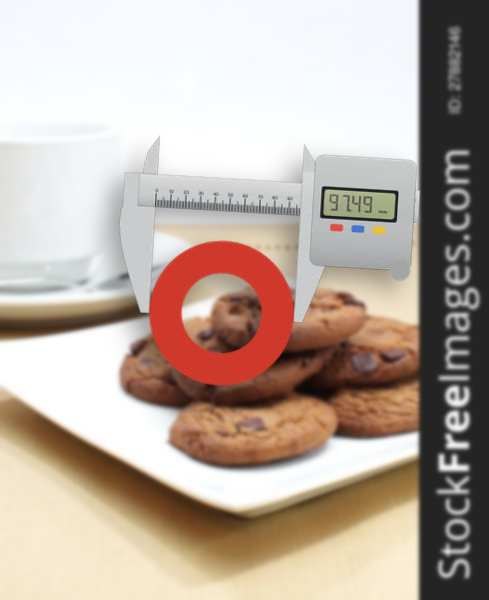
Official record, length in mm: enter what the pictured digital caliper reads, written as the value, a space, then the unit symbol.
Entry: 97.49 mm
